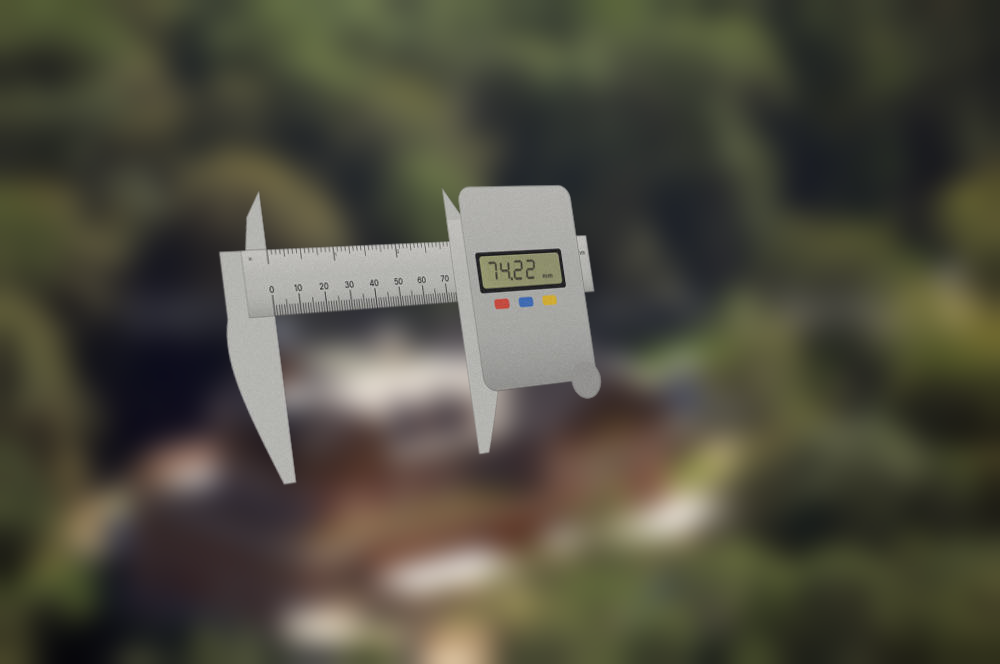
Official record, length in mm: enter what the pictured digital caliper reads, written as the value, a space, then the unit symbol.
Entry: 74.22 mm
